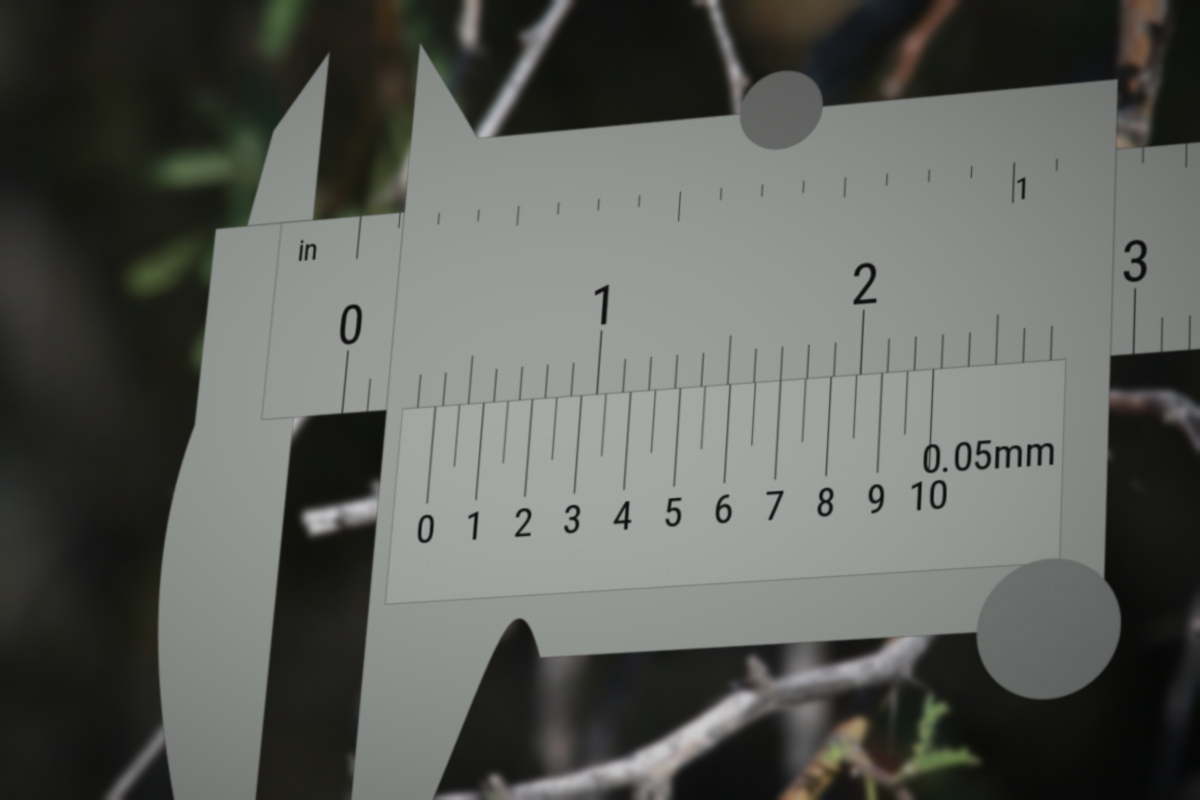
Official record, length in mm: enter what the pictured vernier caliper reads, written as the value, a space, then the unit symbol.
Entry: 3.7 mm
